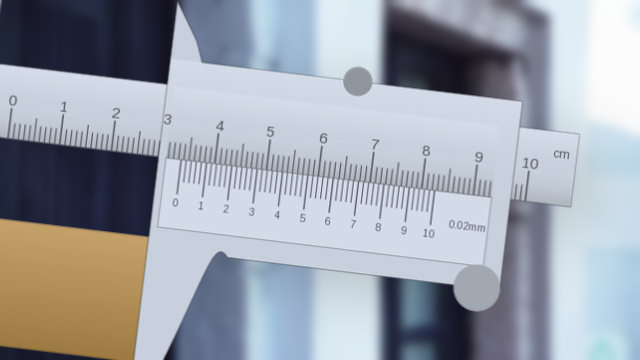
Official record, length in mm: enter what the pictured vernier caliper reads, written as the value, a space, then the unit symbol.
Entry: 33.5 mm
